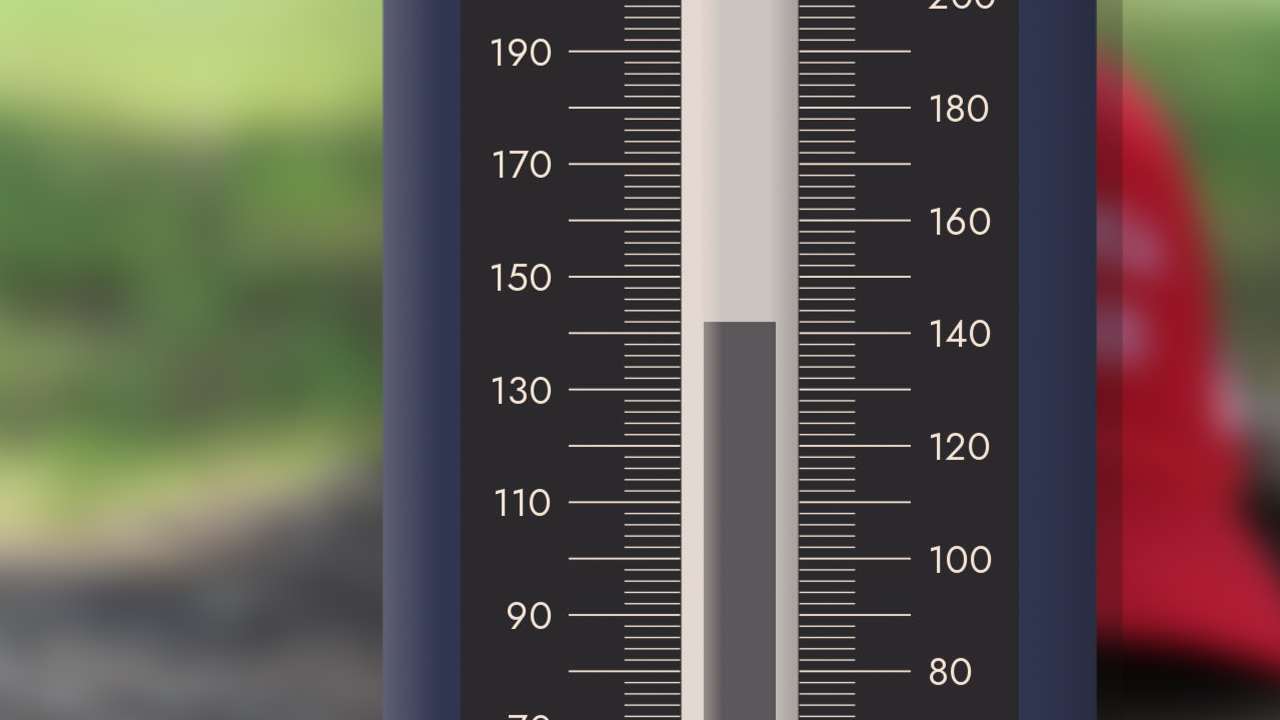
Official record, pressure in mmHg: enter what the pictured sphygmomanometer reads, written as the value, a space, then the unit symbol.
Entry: 142 mmHg
